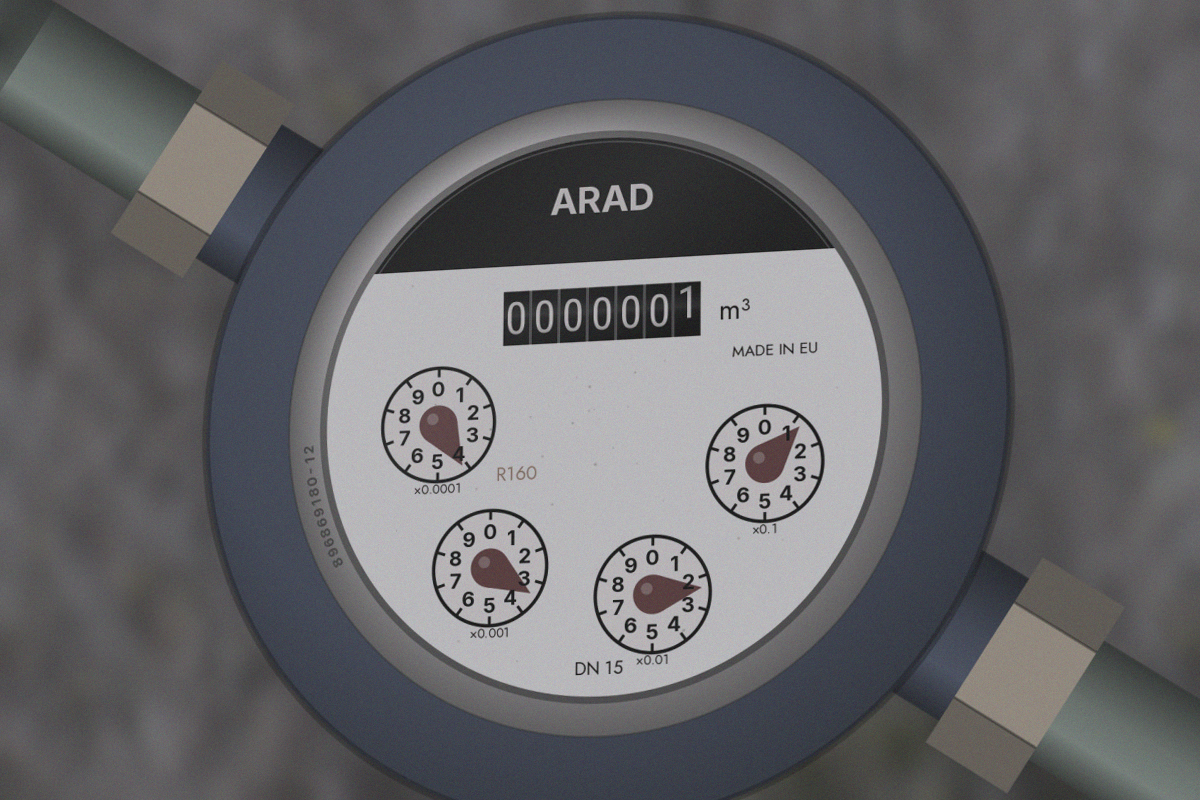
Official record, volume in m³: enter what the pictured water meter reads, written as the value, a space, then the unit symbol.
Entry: 1.1234 m³
